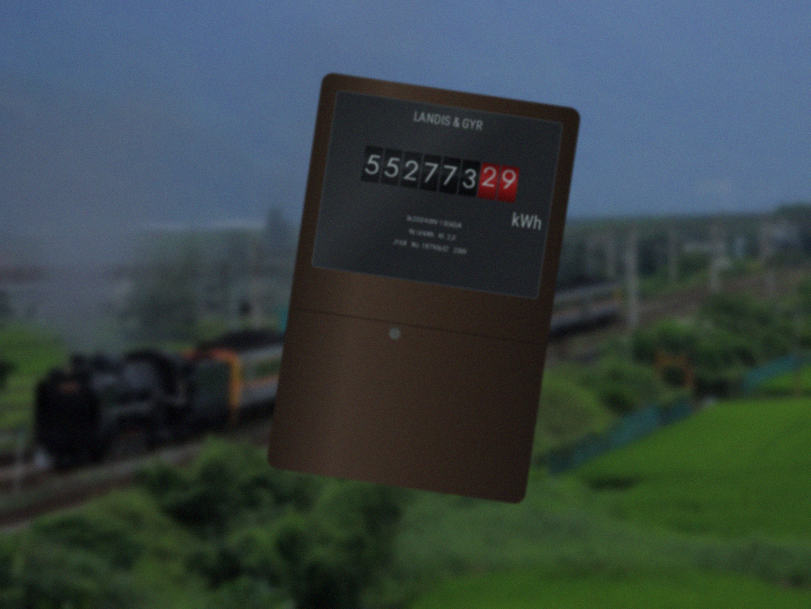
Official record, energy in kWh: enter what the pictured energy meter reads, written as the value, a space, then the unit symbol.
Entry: 552773.29 kWh
